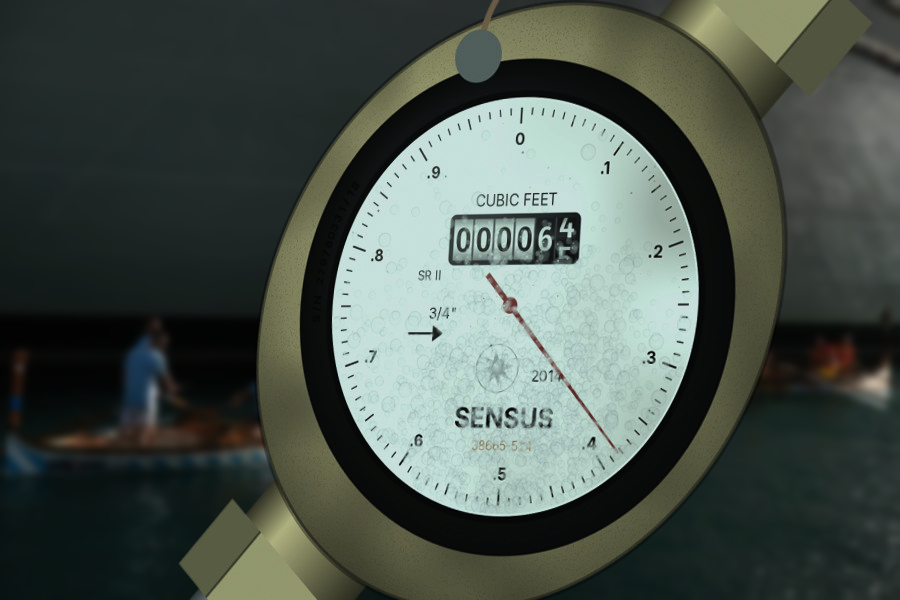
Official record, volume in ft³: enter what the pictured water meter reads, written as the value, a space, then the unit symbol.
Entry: 64.38 ft³
